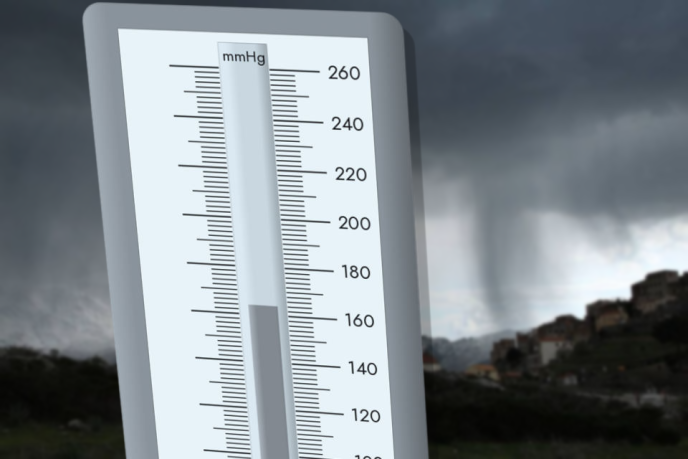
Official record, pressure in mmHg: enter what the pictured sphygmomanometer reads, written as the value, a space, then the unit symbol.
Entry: 164 mmHg
